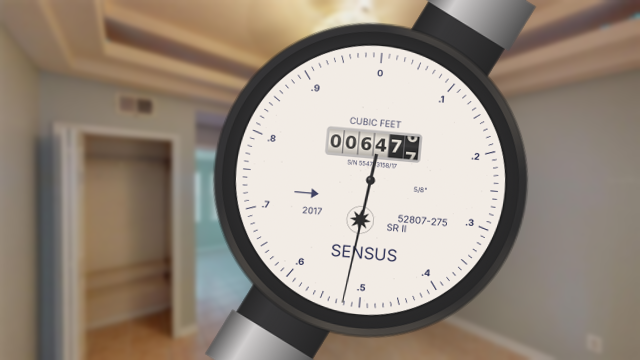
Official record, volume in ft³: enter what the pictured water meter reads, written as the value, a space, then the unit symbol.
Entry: 6476.52 ft³
